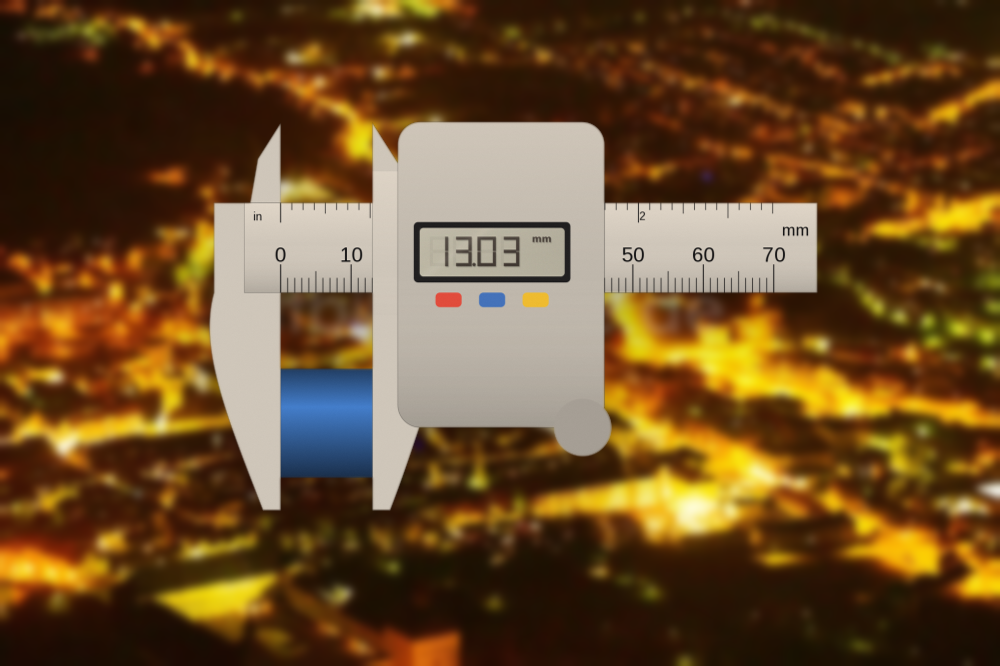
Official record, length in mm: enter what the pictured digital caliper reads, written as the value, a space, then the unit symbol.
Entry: 13.03 mm
